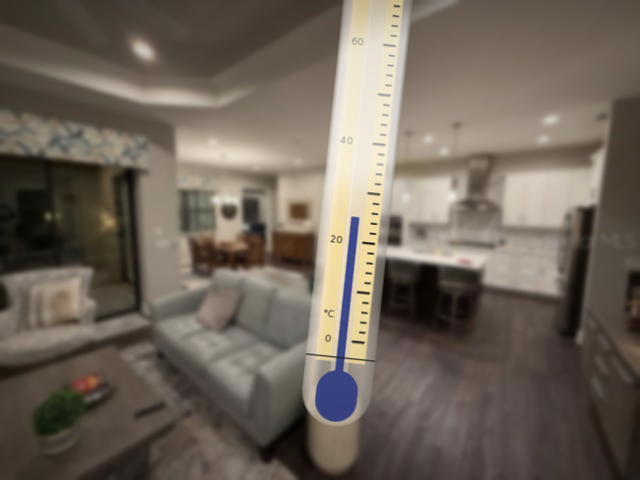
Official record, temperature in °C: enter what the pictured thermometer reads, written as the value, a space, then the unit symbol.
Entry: 25 °C
